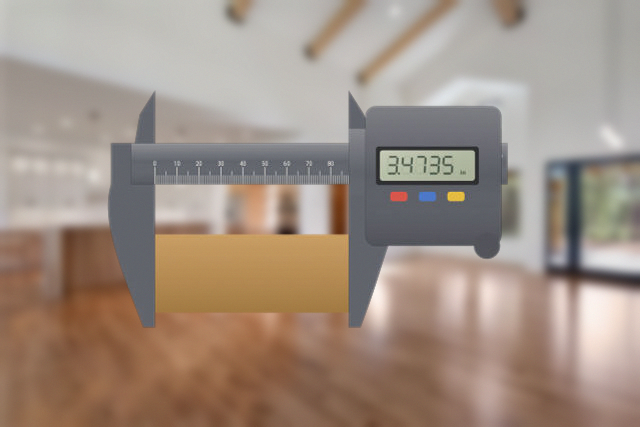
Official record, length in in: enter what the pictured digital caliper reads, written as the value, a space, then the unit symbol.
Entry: 3.4735 in
